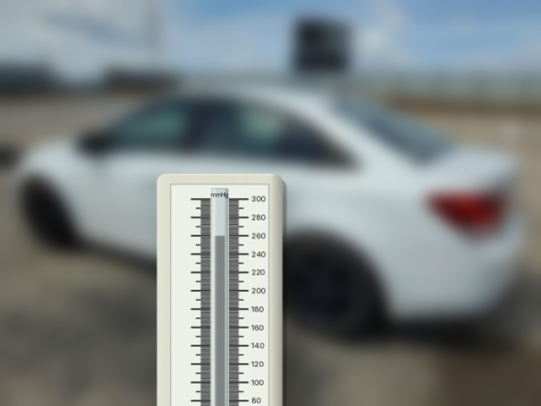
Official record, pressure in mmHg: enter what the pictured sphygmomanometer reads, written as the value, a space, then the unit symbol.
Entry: 260 mmHg
